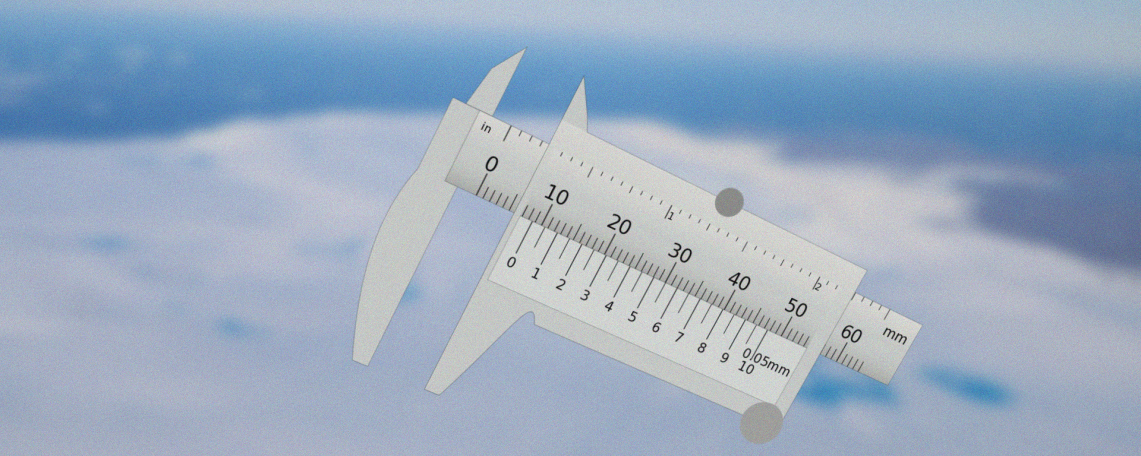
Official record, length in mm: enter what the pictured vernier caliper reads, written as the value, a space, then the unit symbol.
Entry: 8.6 mm
